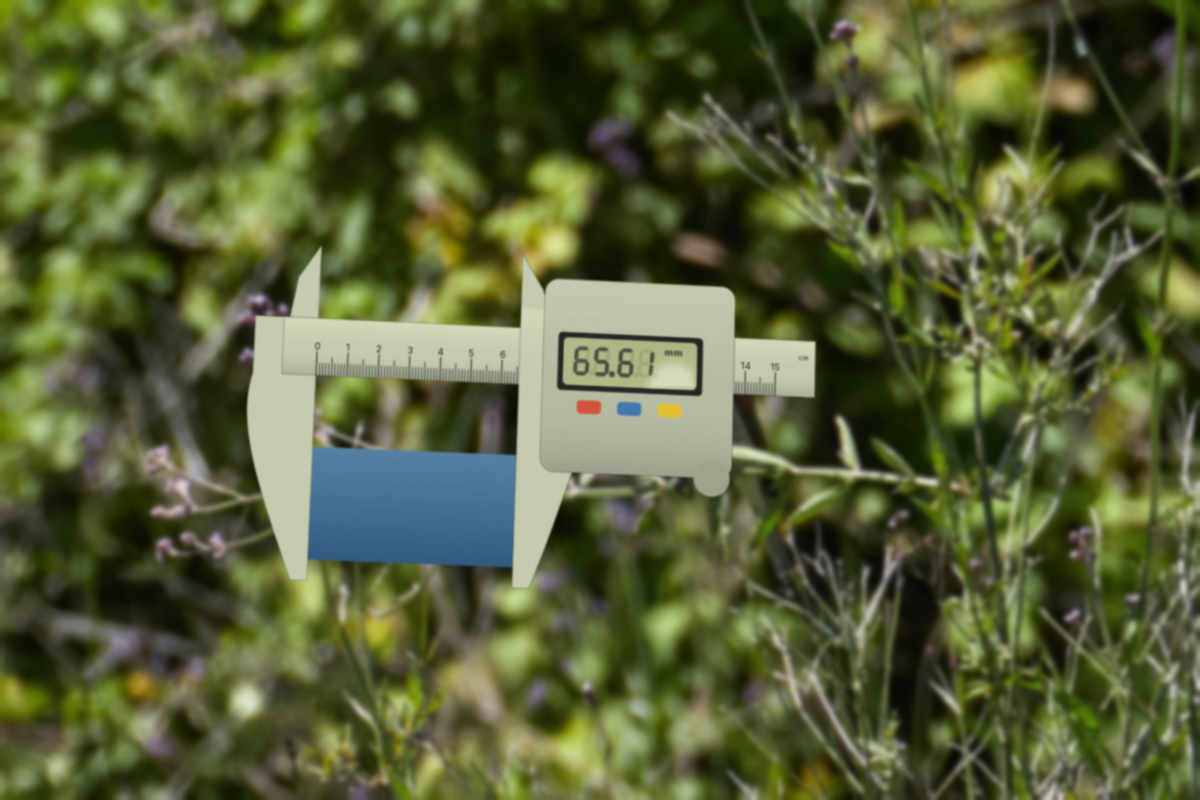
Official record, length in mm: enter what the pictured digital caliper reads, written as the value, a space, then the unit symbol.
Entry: 65.61 mm
